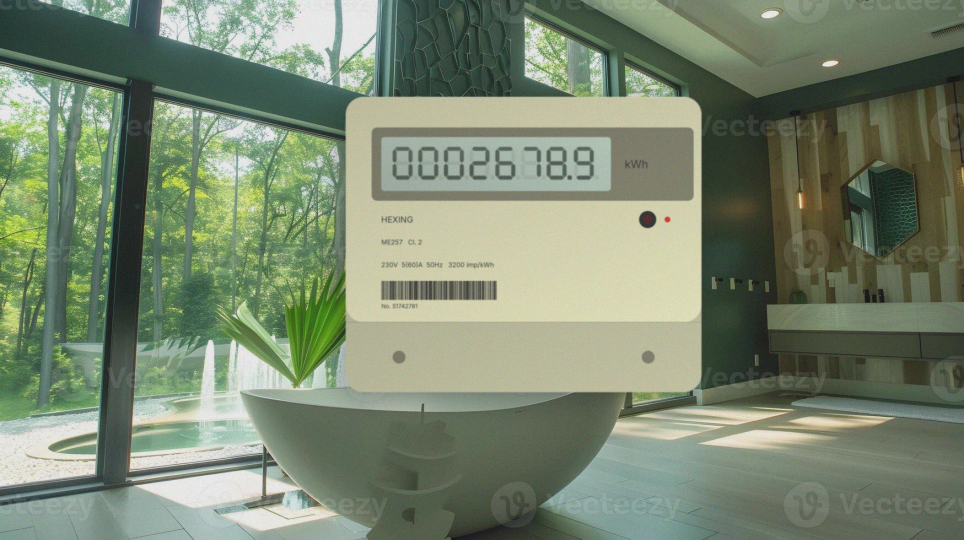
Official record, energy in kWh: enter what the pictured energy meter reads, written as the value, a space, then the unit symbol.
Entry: 2678.9 kWh
